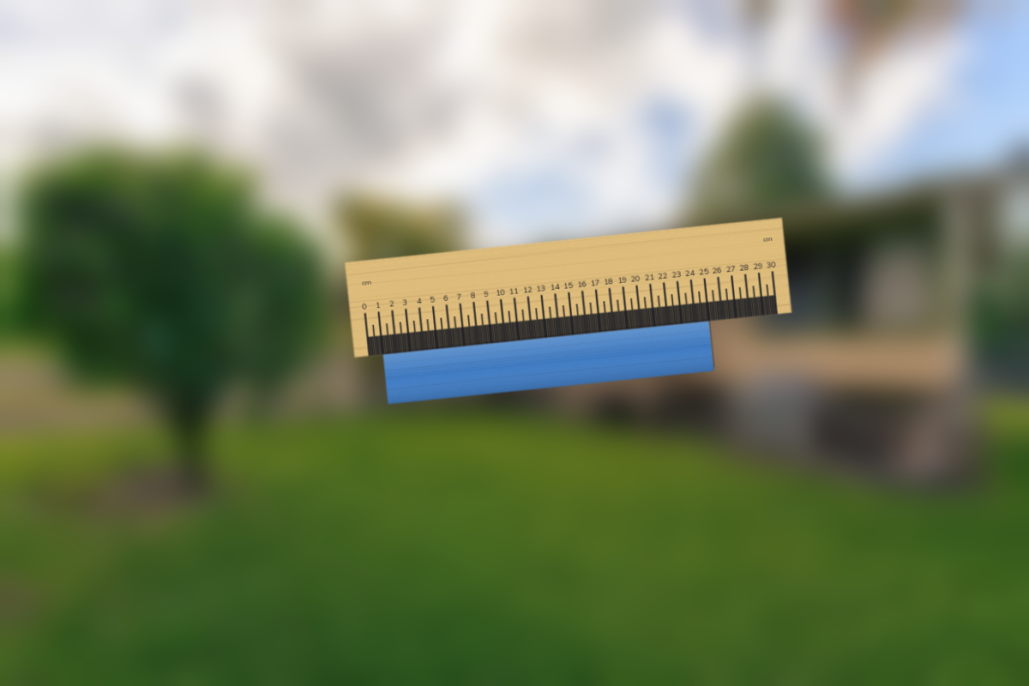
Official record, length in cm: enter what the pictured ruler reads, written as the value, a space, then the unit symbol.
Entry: 24 cm
